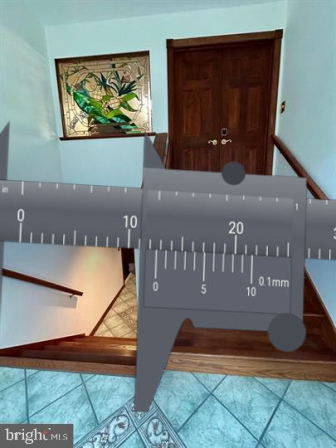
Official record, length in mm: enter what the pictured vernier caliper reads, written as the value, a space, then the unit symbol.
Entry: 12.6 mm
